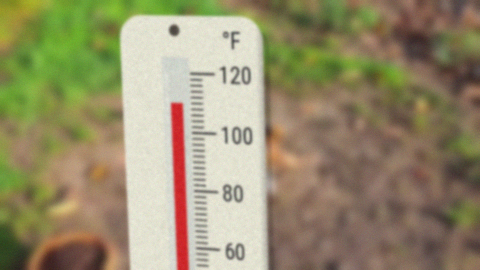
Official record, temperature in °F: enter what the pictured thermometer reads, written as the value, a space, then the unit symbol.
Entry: 110 °F
